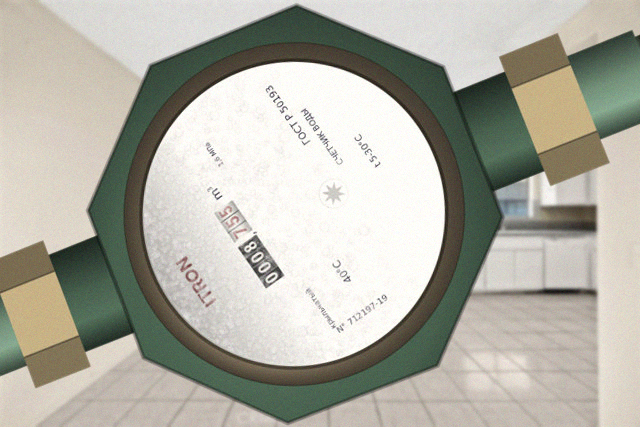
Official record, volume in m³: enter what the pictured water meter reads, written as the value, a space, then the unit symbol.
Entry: 8.755 m³
